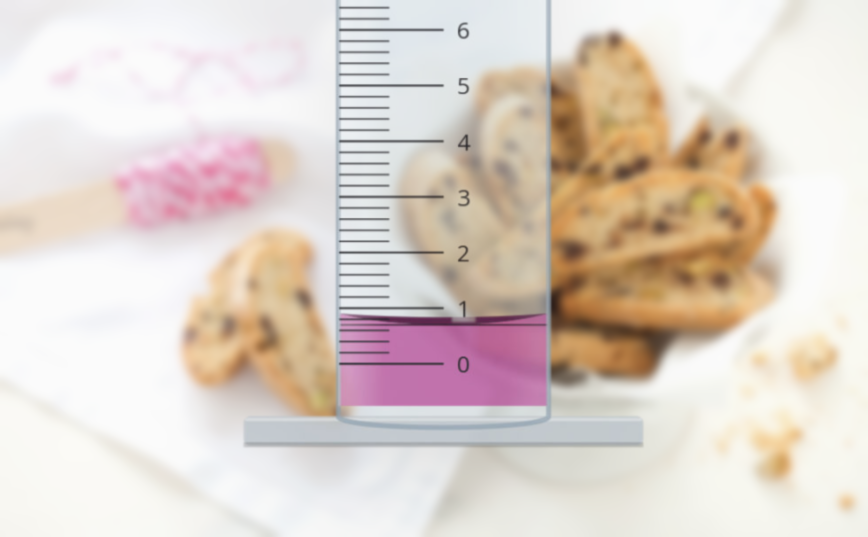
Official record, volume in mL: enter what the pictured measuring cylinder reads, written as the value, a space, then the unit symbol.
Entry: 0.7 mL
